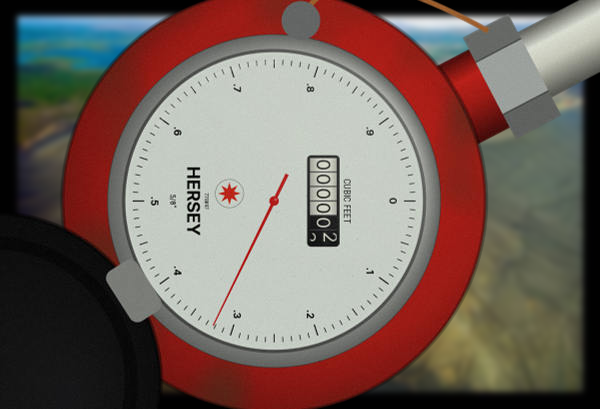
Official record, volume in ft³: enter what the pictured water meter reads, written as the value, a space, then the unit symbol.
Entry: 2.32 ft³
